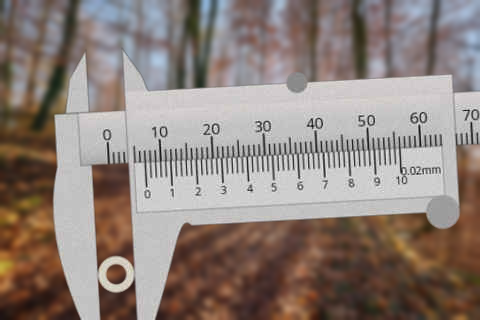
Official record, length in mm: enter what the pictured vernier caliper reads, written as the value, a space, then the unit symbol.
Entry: 7.0 mm
